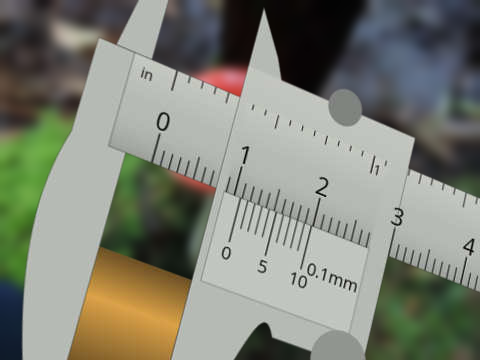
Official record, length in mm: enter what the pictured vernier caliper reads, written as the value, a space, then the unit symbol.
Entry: 10.8 mm
